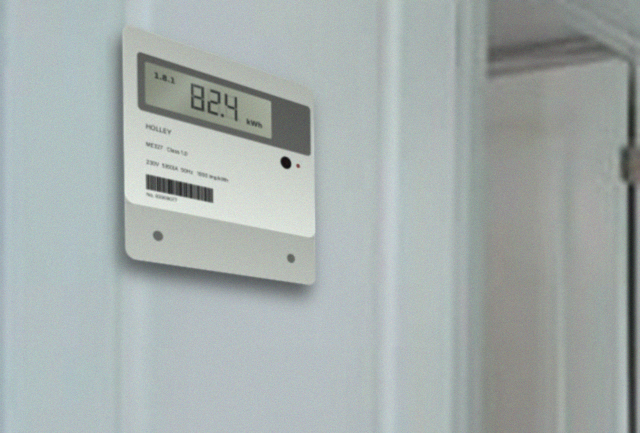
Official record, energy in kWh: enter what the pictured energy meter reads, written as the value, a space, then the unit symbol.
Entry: 82.4 kWh
